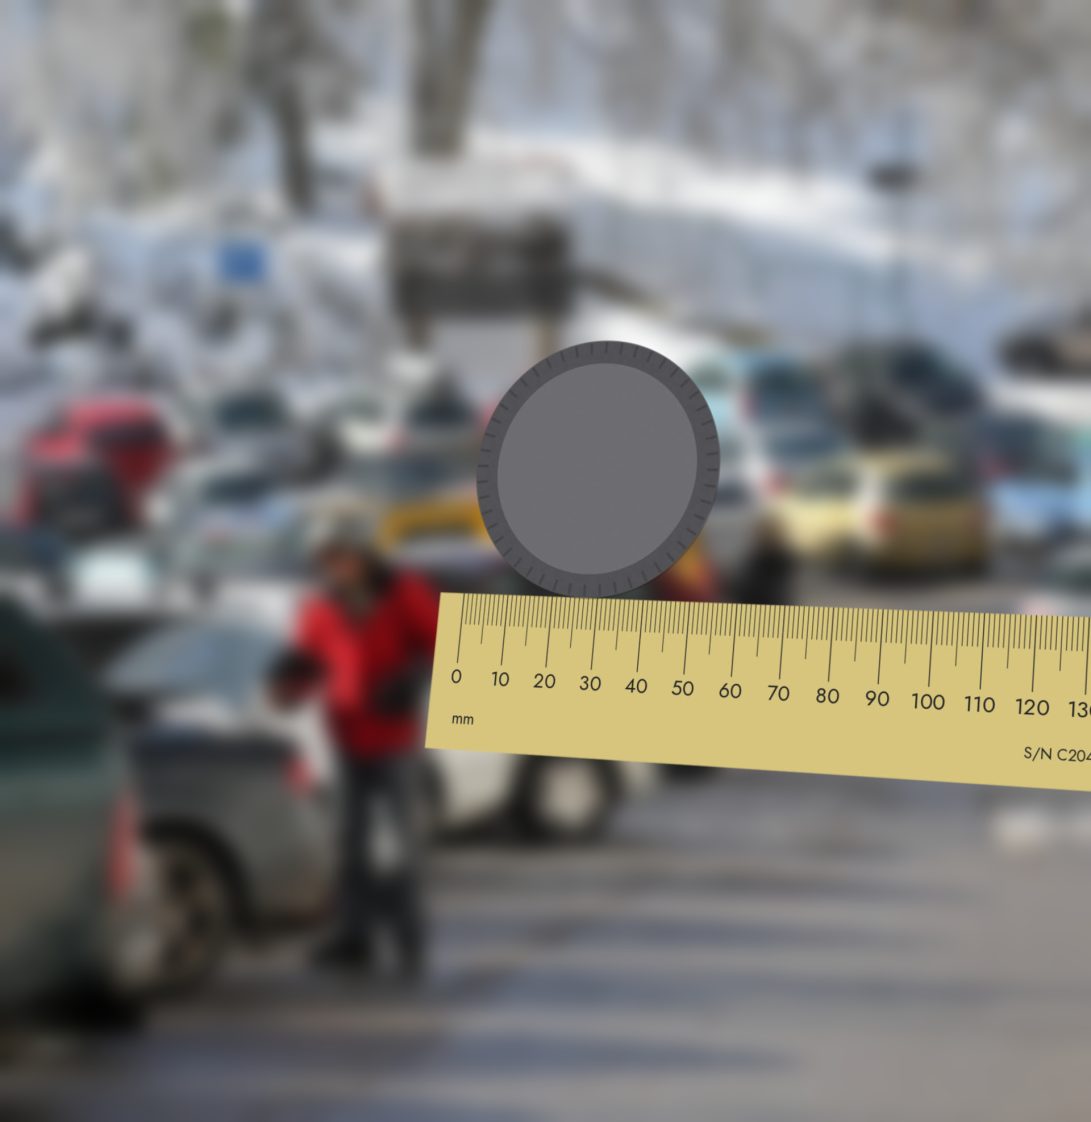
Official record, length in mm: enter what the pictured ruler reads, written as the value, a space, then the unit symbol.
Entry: 54 mm
